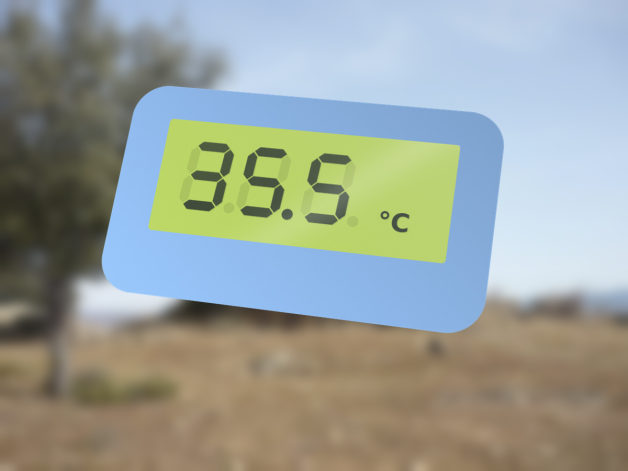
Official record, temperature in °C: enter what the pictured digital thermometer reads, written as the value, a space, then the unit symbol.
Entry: 35.5 °C
